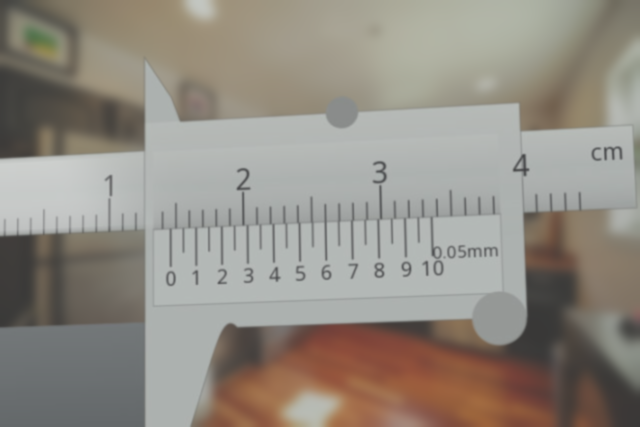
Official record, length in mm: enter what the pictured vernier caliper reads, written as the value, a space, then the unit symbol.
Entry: 14.6 mm
